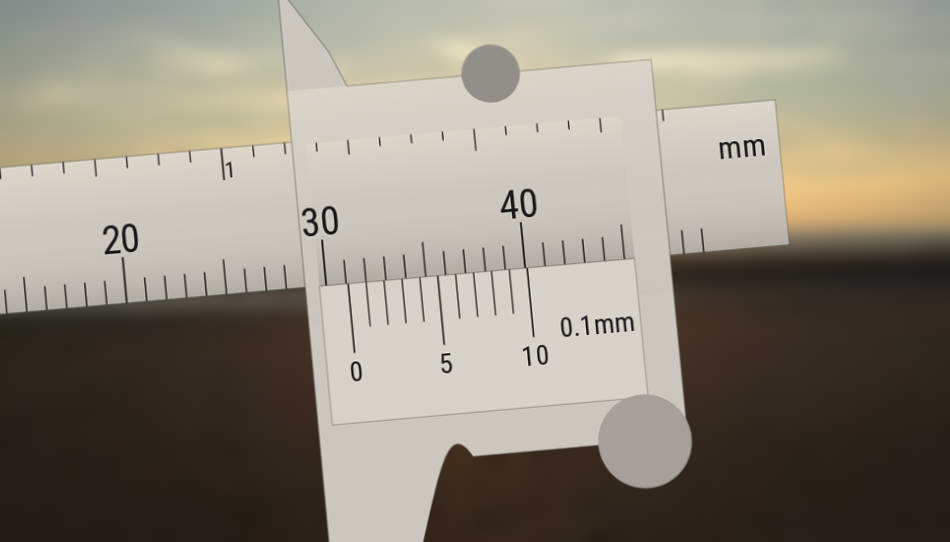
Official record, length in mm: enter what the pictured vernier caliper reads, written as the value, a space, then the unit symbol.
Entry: 31.1 mm
